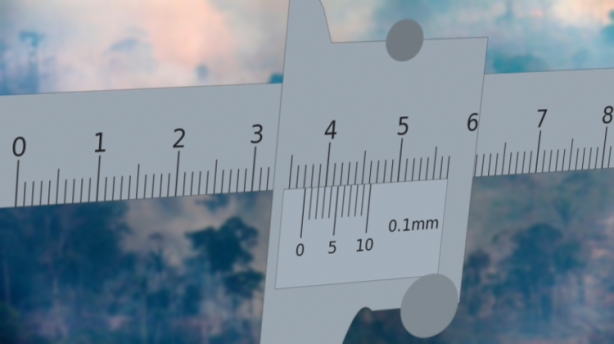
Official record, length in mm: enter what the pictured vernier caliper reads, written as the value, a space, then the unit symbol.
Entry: 37.2 mm
